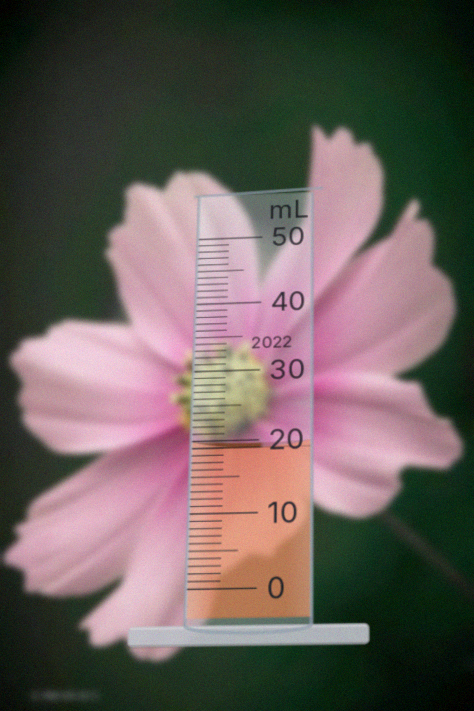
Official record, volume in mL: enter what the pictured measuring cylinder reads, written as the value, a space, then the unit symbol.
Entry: 19 mL
